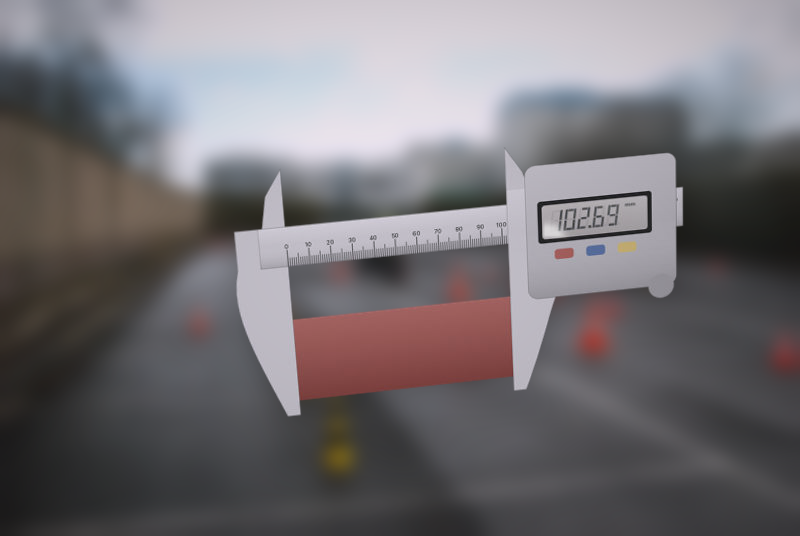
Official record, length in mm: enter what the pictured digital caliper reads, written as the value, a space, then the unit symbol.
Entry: 102.69 mm
